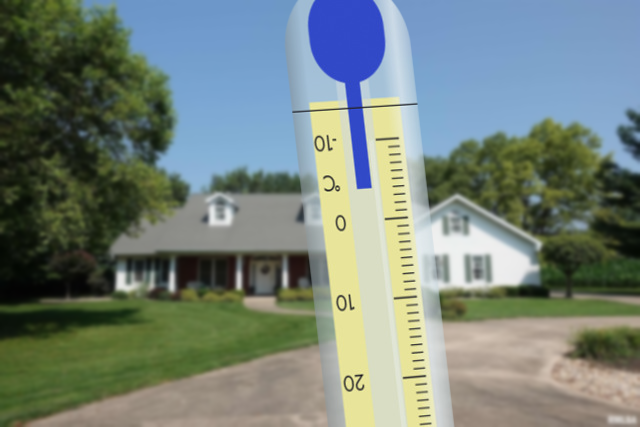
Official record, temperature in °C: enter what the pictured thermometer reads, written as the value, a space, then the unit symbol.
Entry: -4 °C
